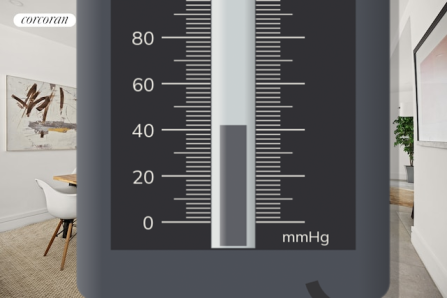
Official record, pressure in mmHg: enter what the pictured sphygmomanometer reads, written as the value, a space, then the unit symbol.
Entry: 42 mmHg
